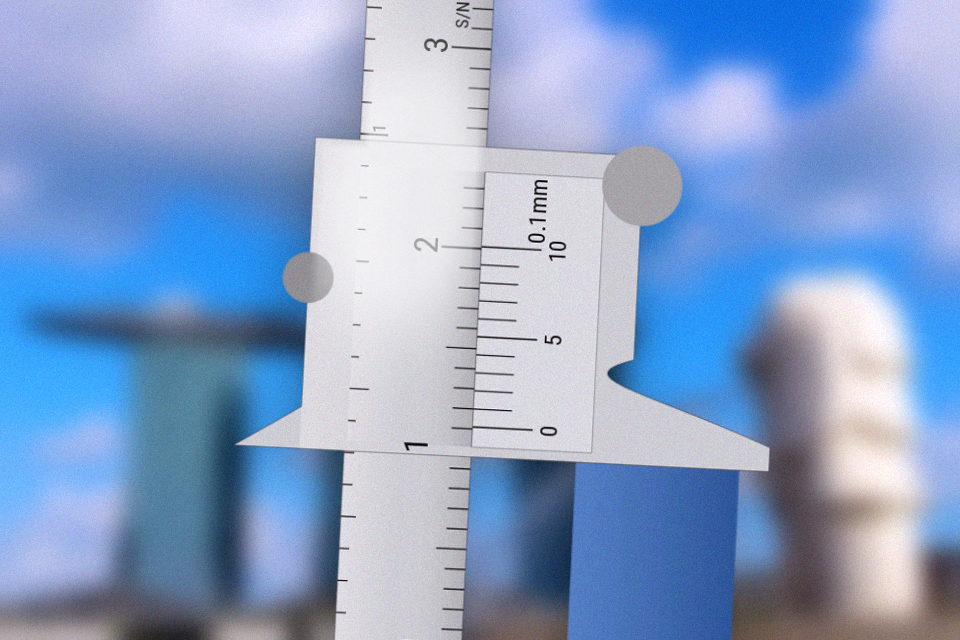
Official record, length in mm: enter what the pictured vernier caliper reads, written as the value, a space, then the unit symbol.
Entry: 11.1 mm
